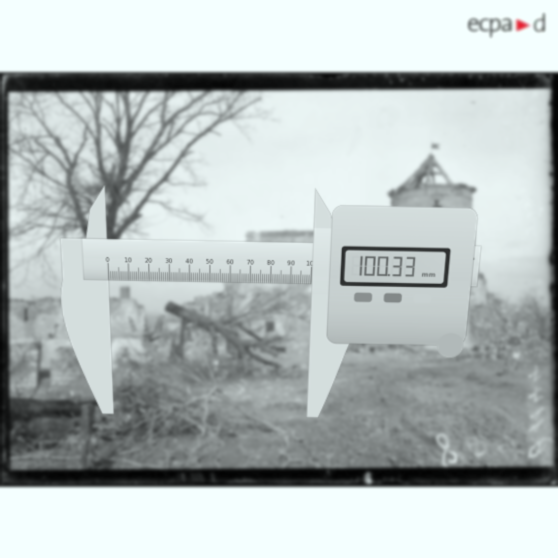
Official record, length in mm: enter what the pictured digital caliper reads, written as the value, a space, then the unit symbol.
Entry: 100.33 mm
